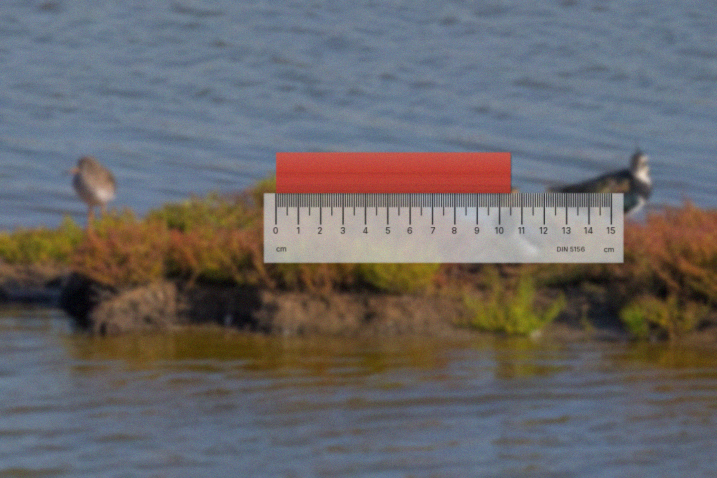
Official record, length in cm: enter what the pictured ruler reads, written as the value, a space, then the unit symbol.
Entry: 10.5 cm
